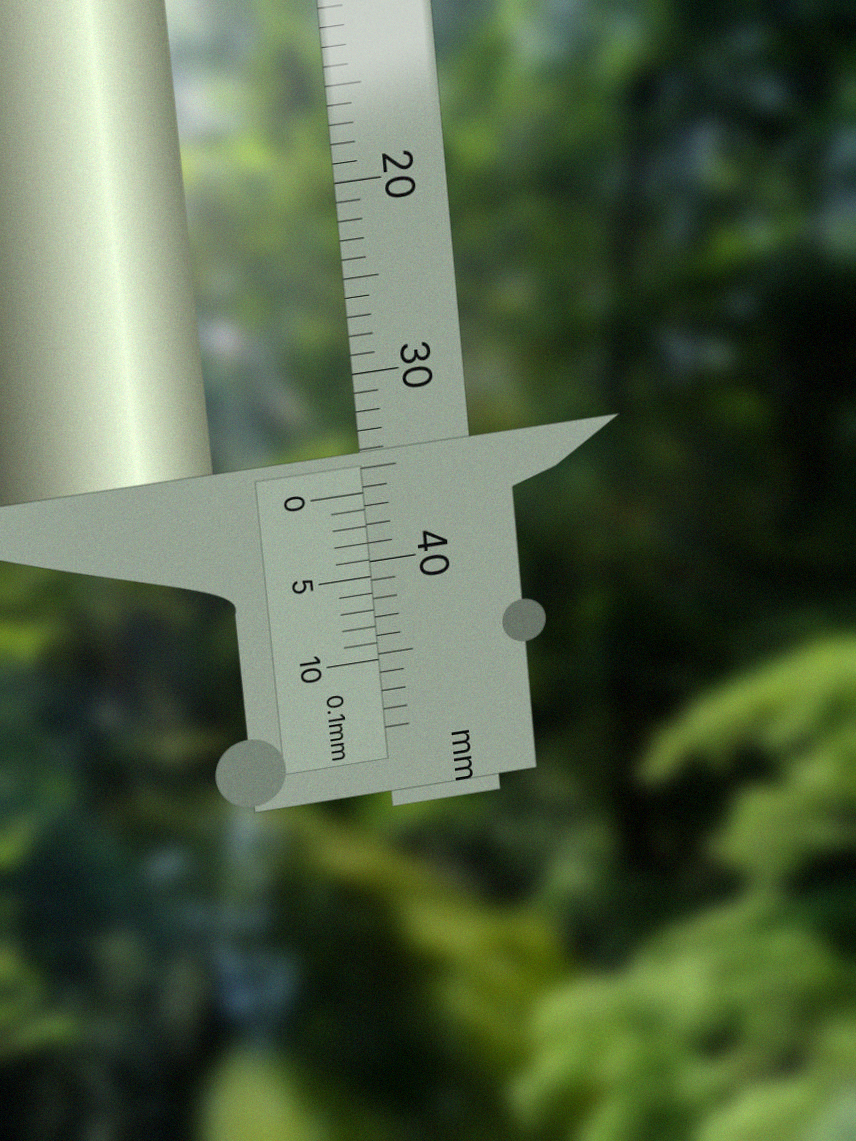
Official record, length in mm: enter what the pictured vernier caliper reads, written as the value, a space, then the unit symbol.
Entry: 36.3 mm
